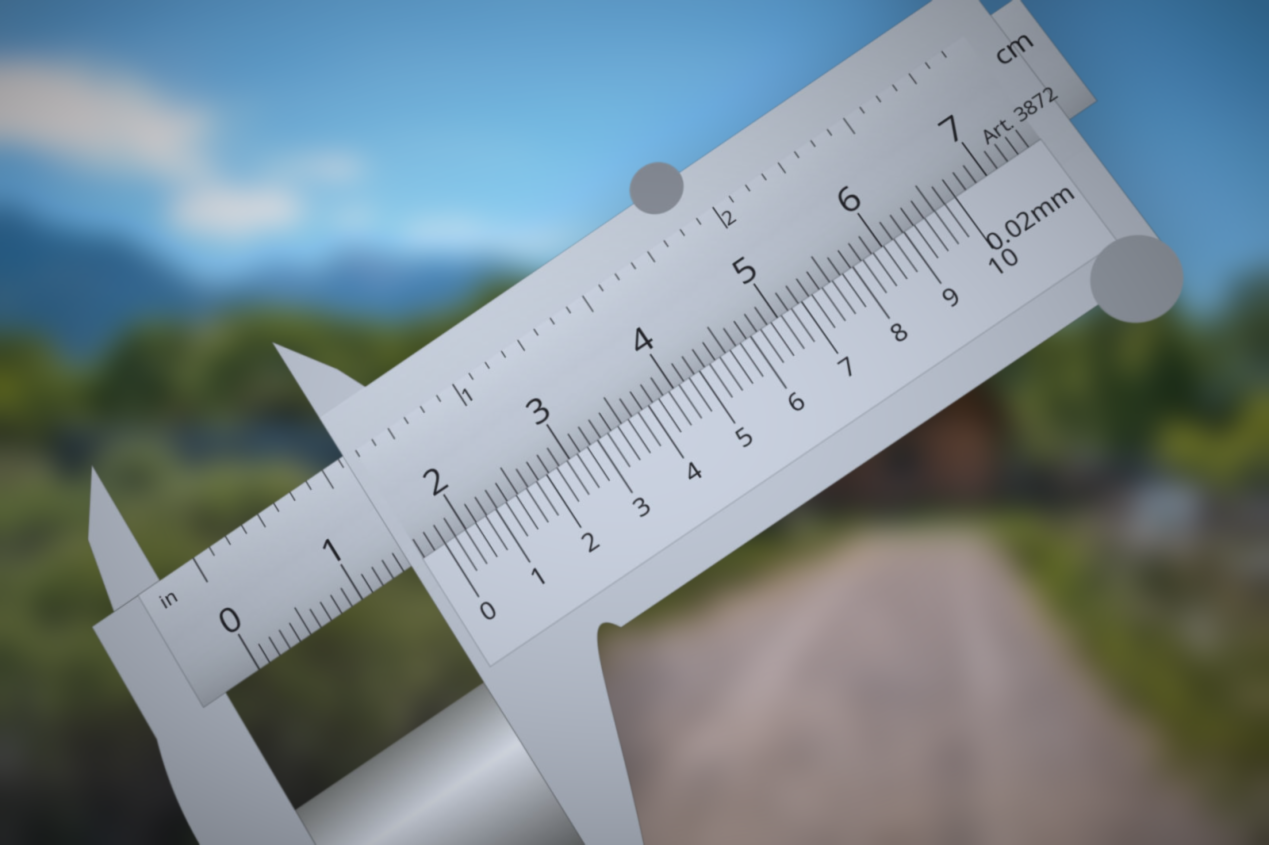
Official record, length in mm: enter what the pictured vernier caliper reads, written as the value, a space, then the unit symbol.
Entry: 18.0 mm
